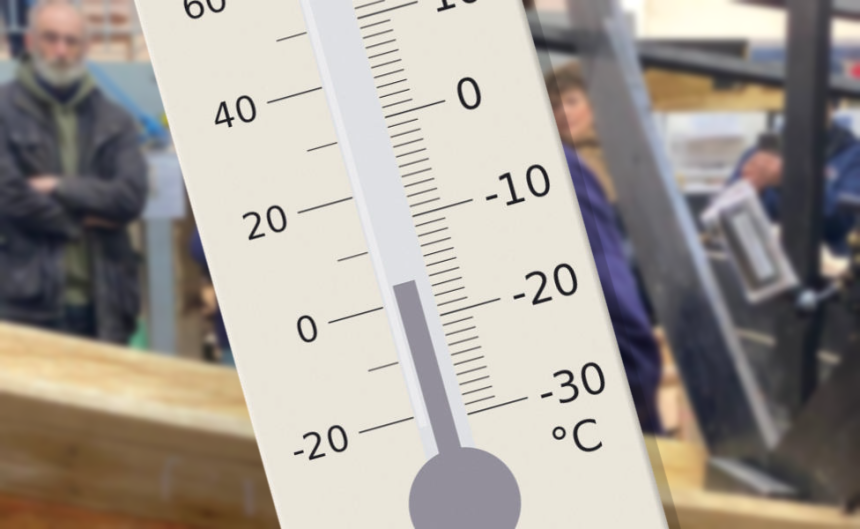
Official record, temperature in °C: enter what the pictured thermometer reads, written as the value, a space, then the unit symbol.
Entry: -16 °C
